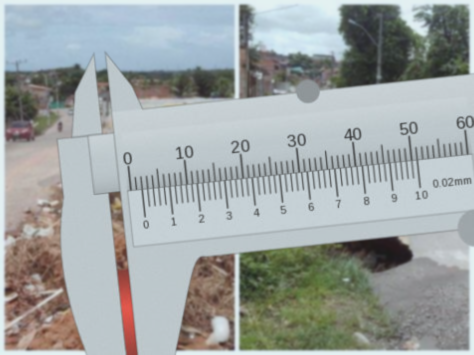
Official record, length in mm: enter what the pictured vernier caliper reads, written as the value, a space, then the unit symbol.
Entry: 2.0 mm
